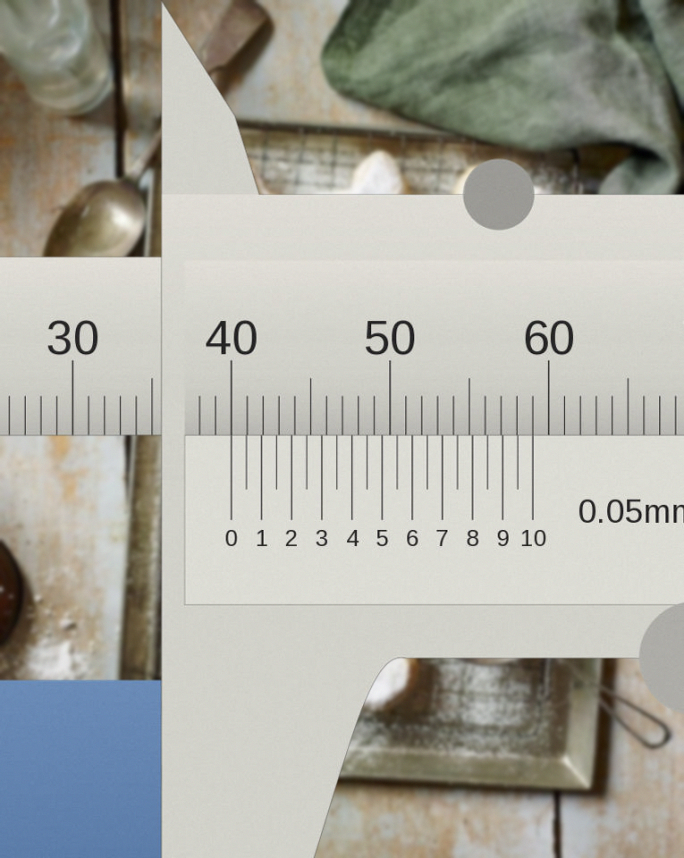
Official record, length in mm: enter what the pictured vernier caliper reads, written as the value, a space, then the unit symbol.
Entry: 40.0 mm
